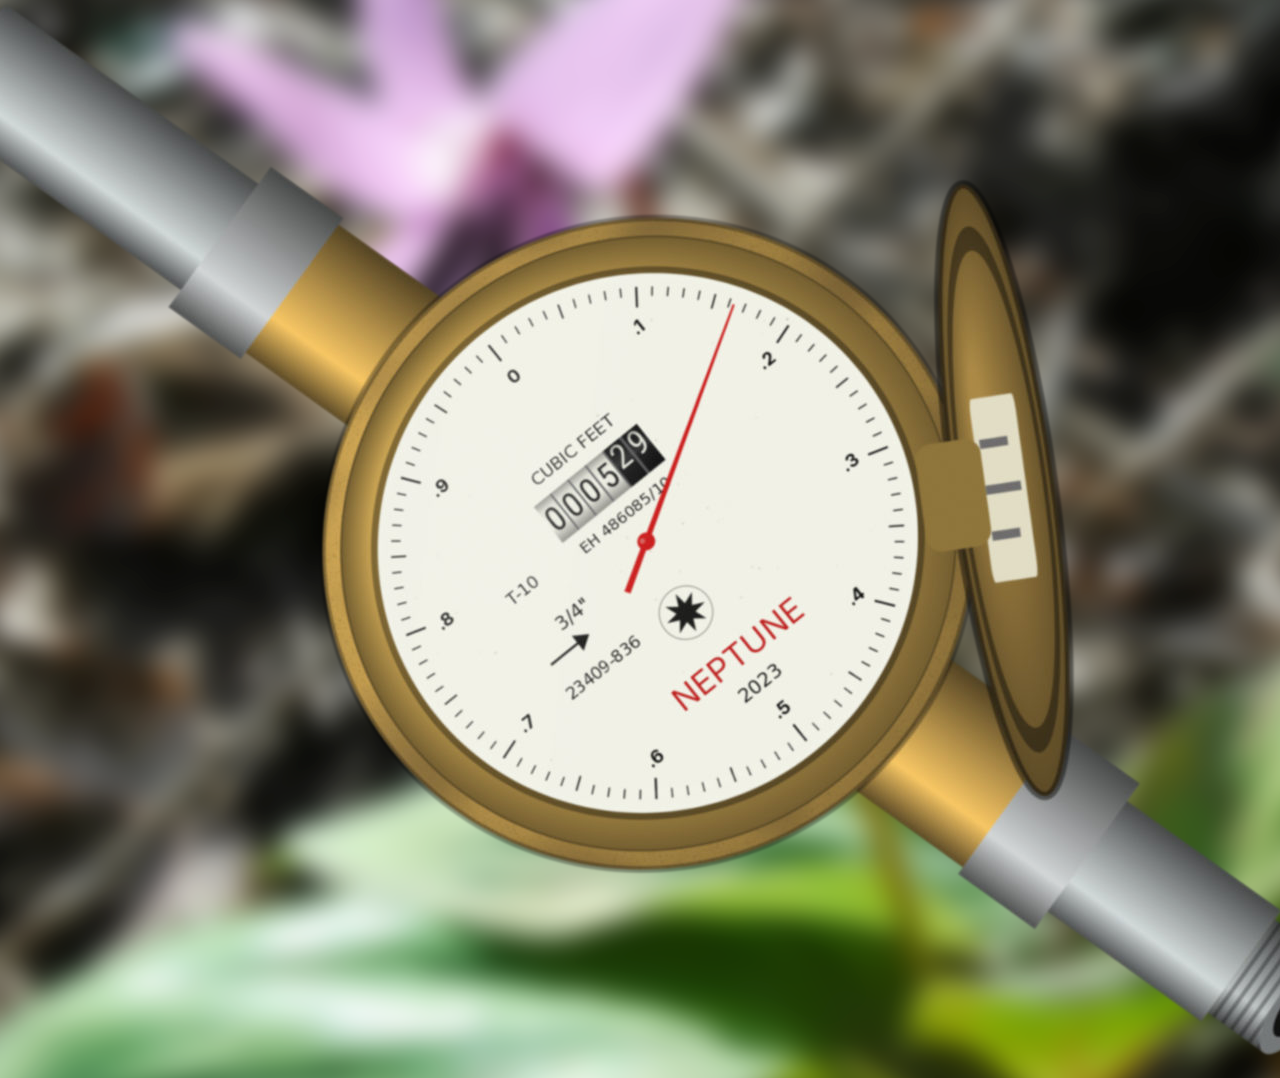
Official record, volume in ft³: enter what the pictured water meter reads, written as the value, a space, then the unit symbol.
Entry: 529.16 ft³
